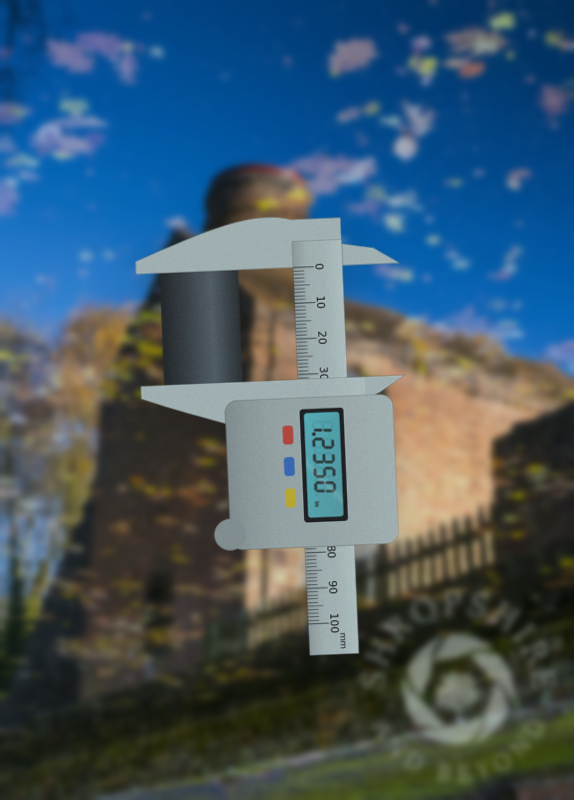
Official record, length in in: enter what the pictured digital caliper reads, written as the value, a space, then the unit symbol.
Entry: 1.2350 in
